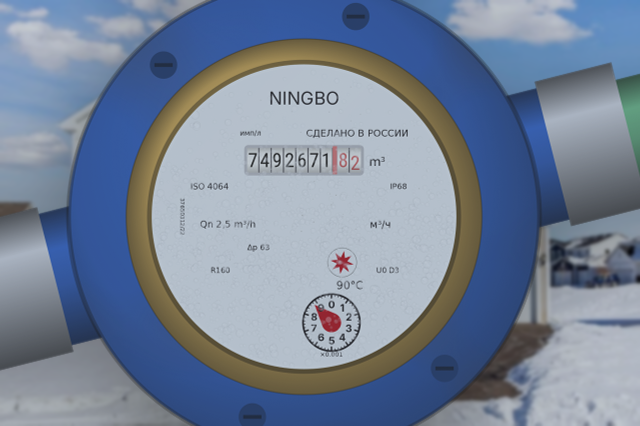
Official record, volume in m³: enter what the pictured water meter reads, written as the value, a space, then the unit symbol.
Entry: 7492671.818 m³
